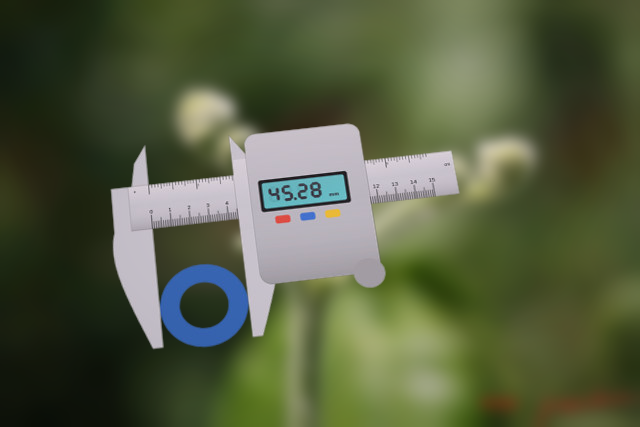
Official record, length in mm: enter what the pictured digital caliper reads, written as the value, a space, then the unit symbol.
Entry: 45.28 mm
